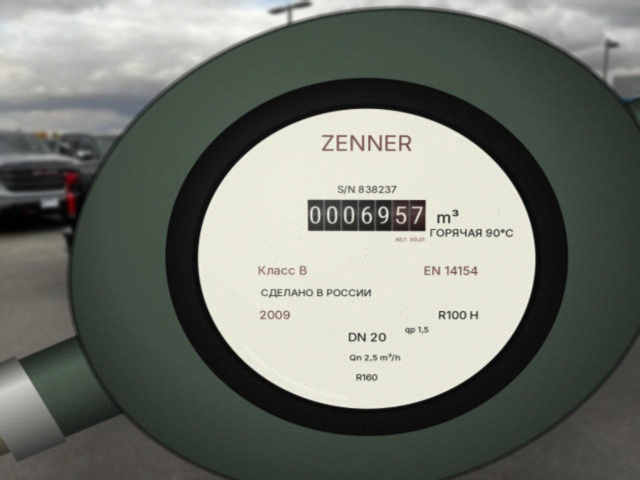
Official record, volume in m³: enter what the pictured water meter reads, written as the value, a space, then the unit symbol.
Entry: 69.57 m³
